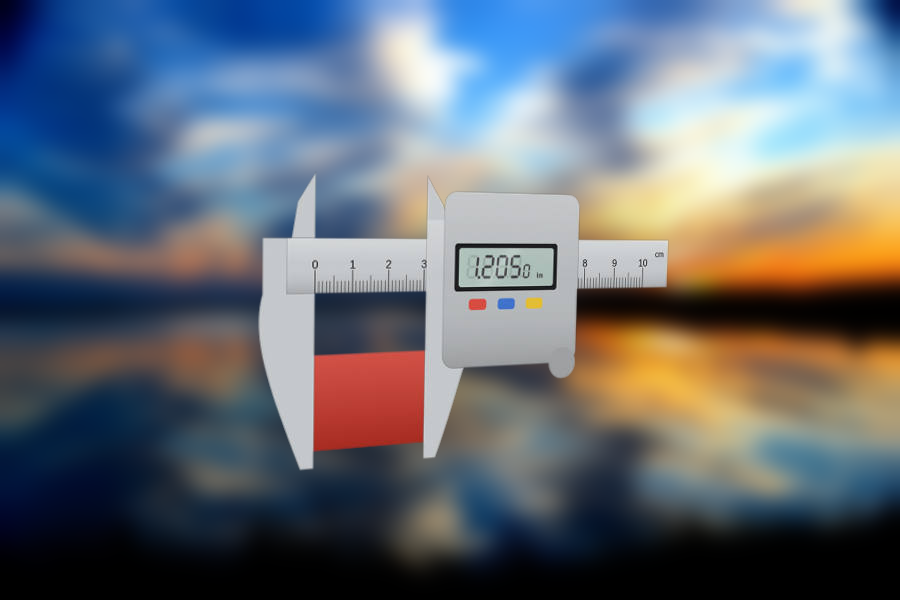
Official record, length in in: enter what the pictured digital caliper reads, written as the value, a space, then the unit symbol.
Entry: 1.2050 in
